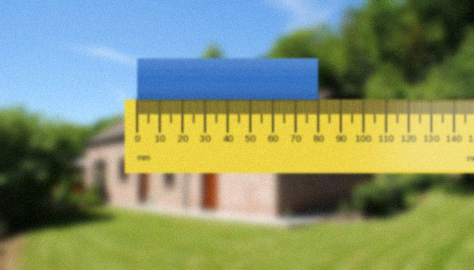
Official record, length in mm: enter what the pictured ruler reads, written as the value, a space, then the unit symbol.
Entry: 80 mm
